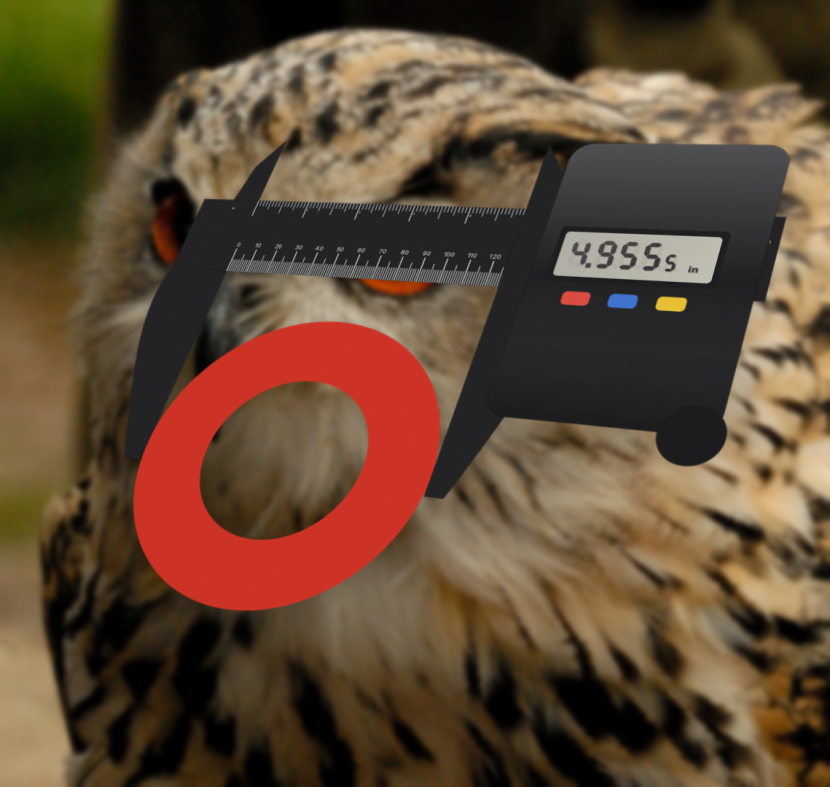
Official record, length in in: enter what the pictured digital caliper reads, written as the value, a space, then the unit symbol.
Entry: 4.9555 in
